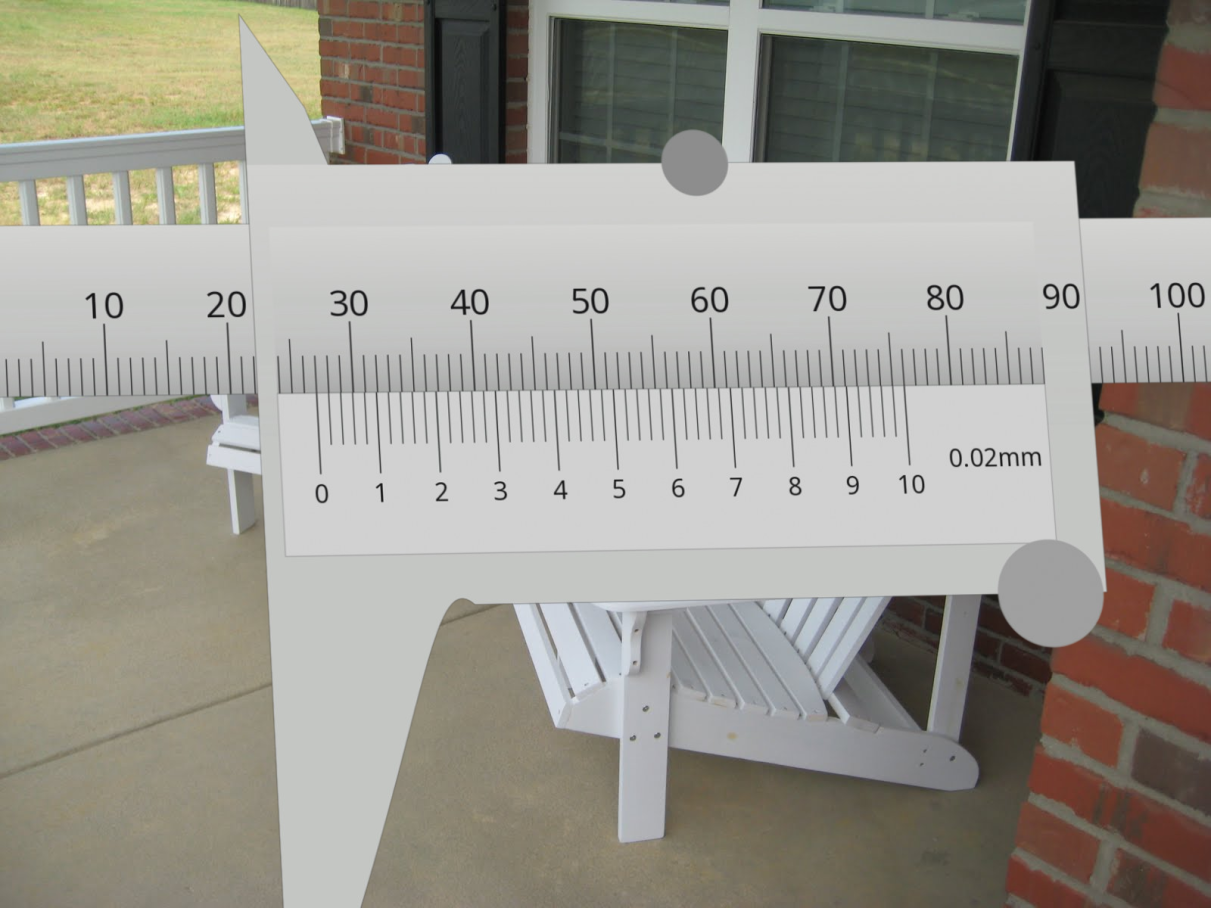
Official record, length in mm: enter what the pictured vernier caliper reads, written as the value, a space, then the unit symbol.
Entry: 27.0 mm
